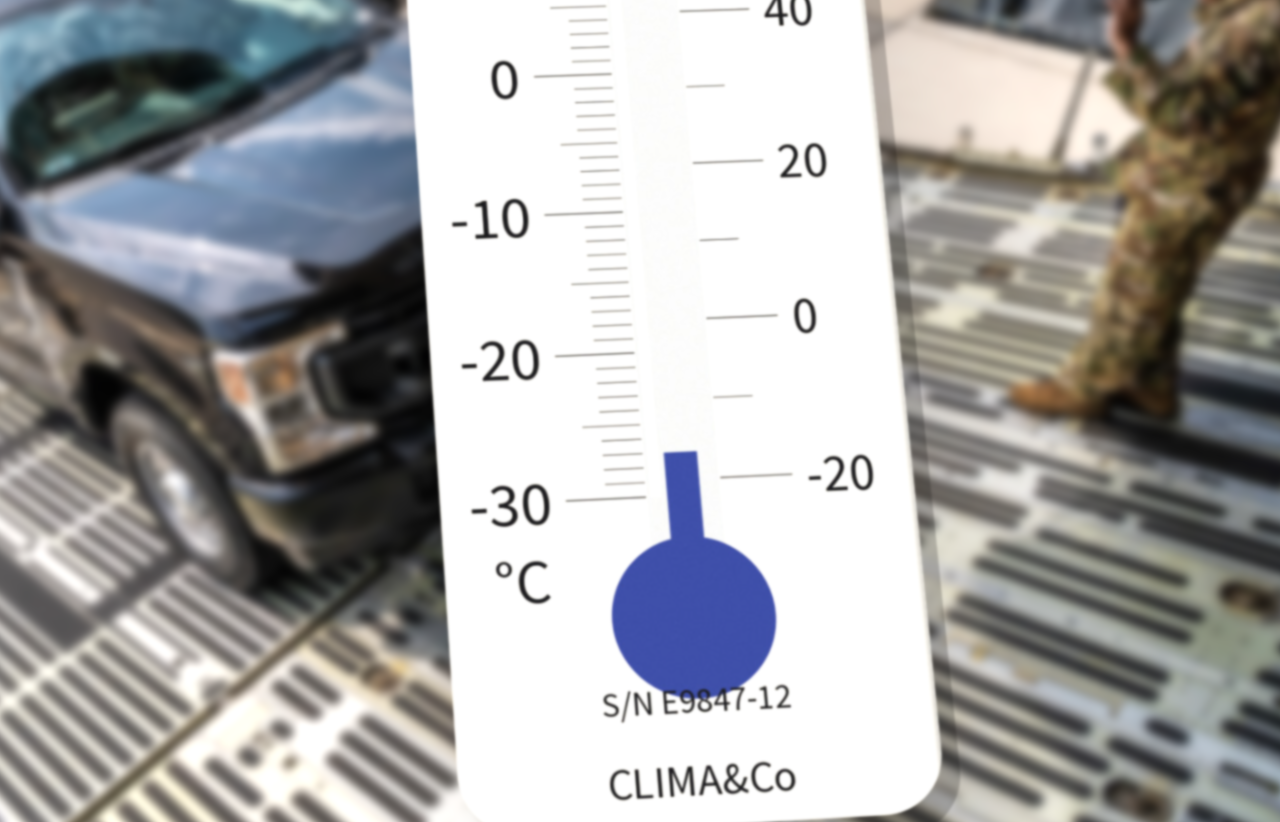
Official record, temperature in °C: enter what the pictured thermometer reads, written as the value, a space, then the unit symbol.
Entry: -27 °C
